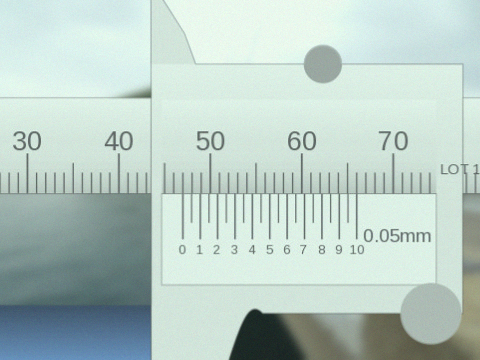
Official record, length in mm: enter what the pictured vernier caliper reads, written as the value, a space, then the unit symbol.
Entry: 47.0 mm
